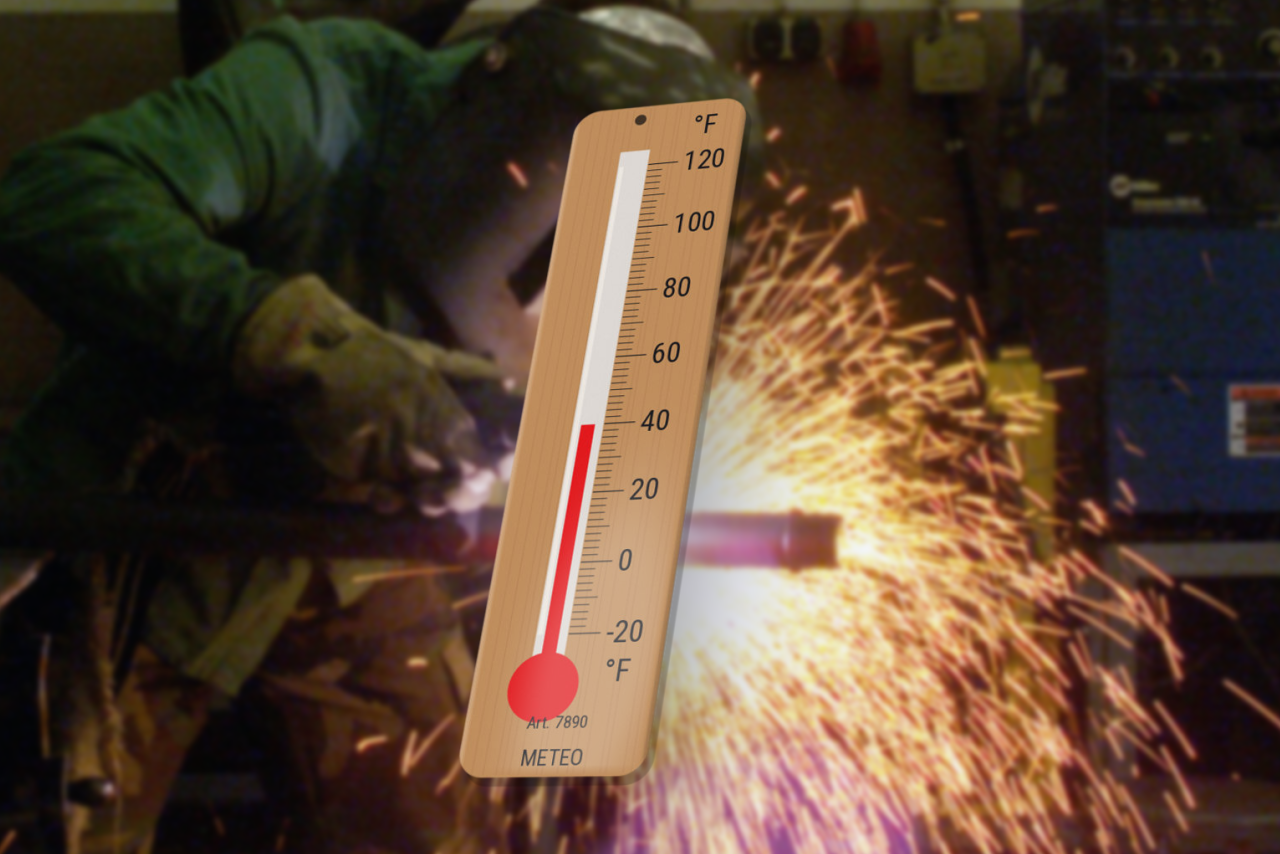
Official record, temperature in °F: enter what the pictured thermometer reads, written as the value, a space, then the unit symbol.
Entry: 40 °F
